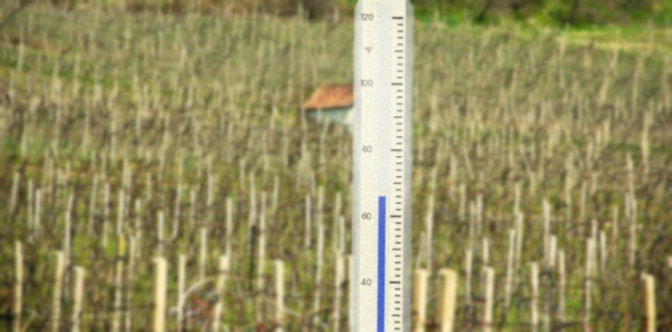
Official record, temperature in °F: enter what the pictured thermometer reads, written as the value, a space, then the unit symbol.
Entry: 66 °F
